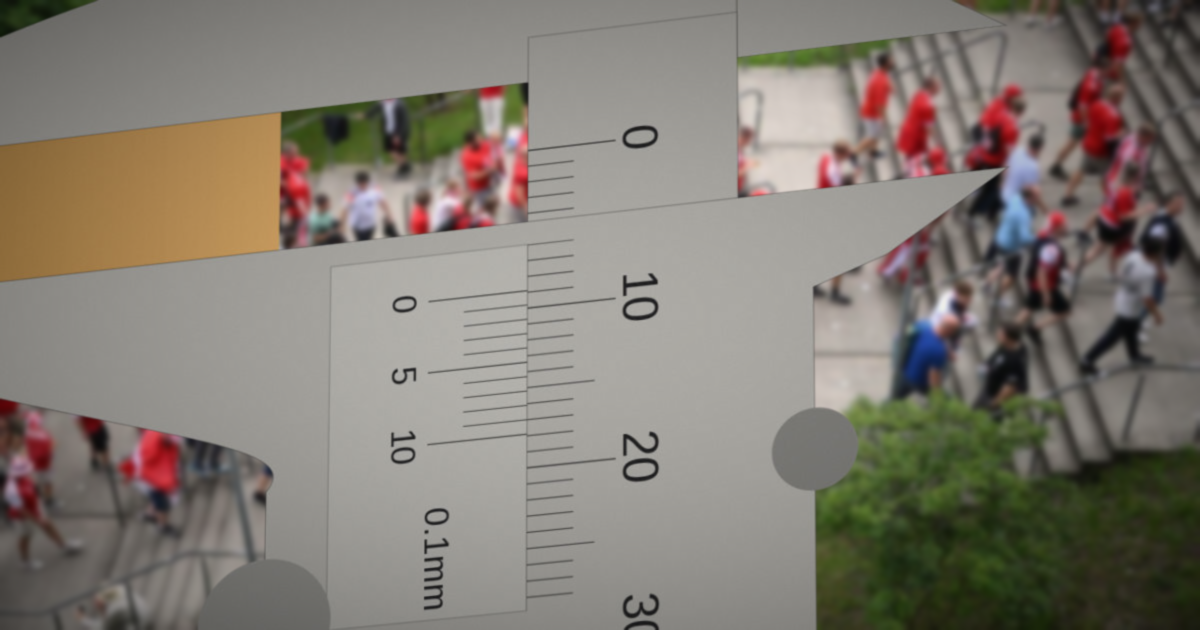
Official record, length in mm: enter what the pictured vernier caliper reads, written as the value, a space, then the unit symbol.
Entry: 8.9 mm
